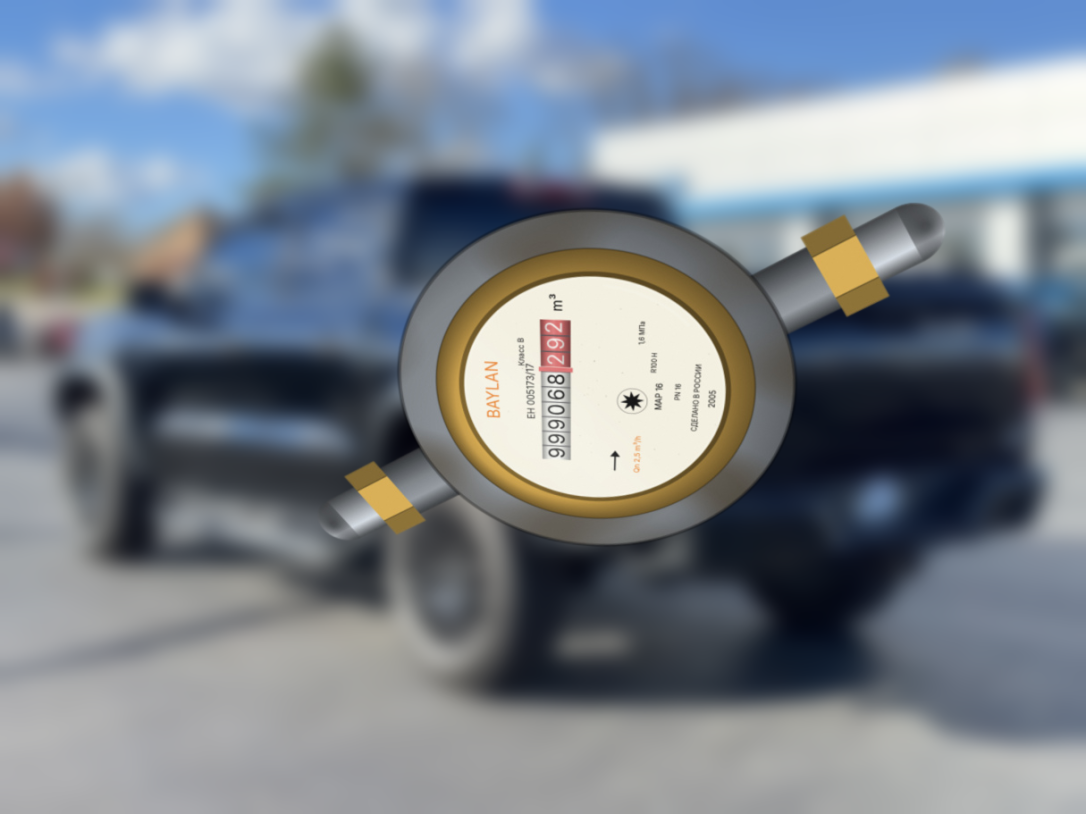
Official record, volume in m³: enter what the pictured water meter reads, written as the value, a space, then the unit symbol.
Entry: 999068.292 m³
